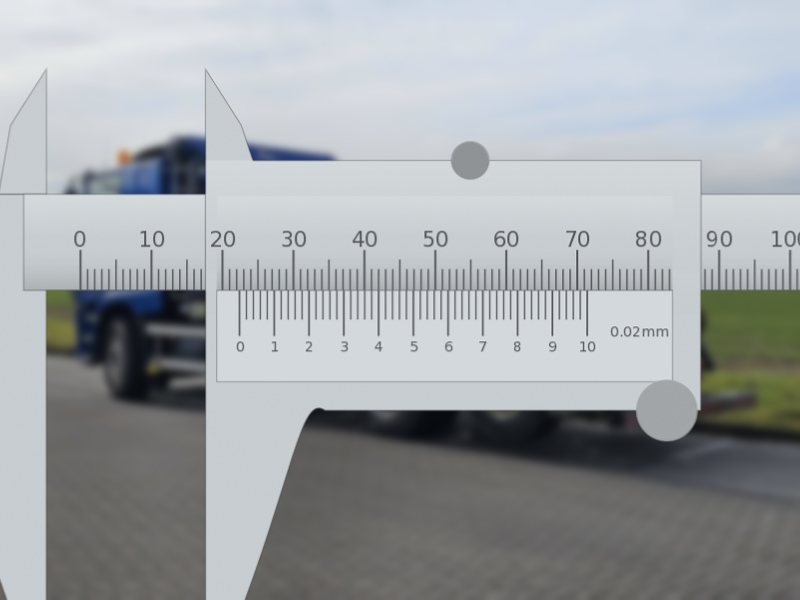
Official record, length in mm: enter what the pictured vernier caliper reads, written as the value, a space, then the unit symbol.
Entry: 22.4 mm
